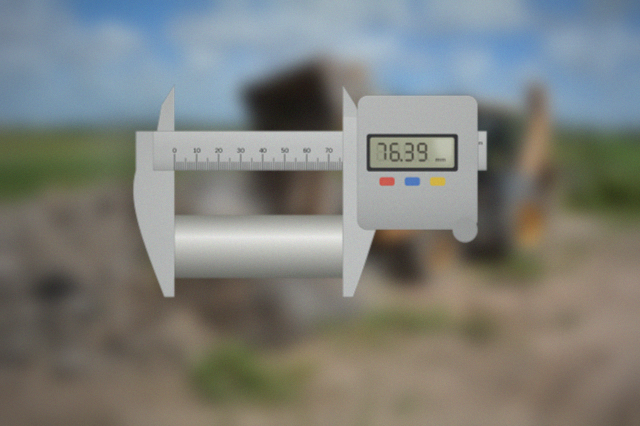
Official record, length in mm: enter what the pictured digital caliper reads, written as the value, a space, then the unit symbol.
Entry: 76.39 mm
